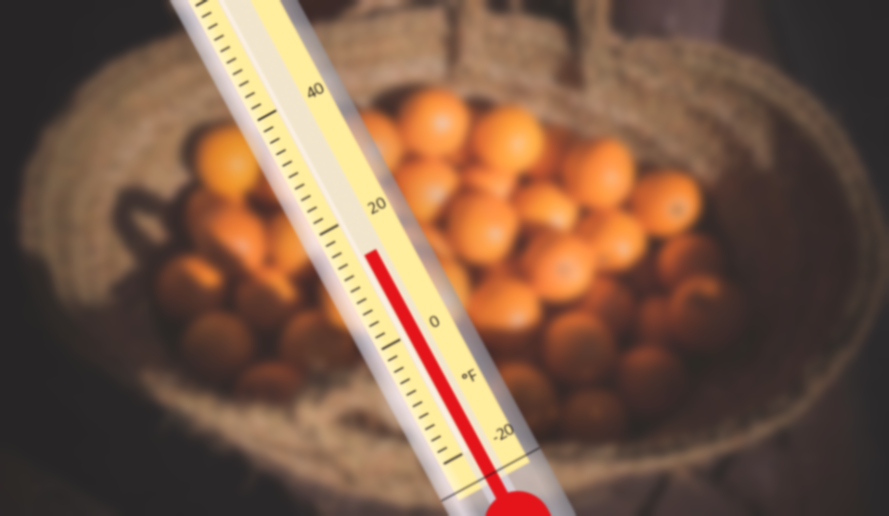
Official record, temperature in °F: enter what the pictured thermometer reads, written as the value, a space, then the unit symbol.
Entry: 14 °F
